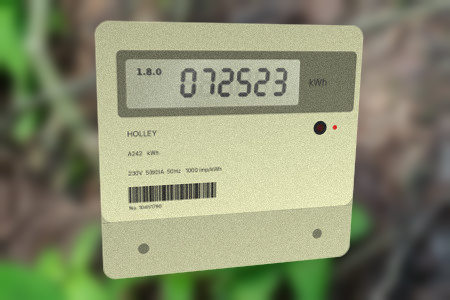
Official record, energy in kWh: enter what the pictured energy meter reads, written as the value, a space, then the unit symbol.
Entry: 72523 kWh
